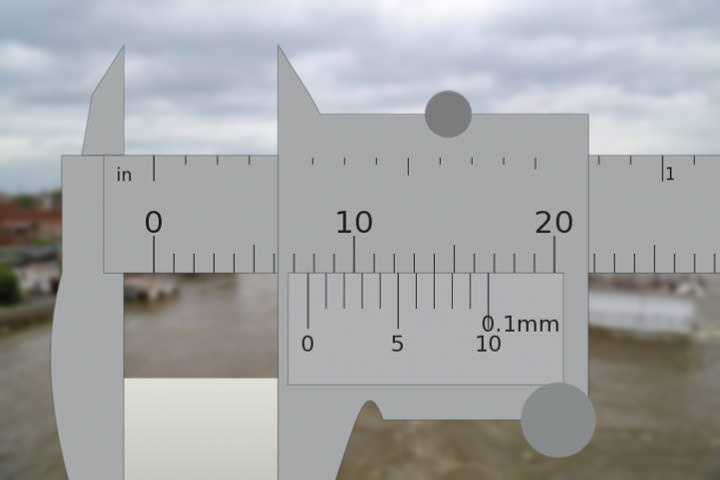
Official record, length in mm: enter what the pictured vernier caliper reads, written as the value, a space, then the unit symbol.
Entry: 7.7 mm
